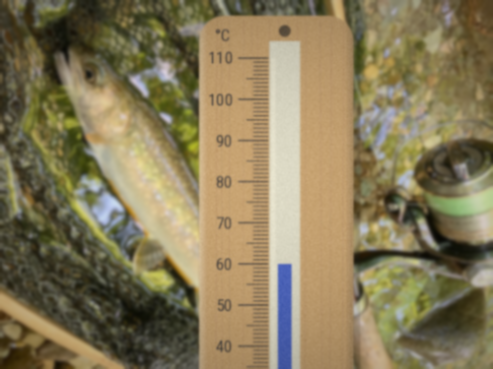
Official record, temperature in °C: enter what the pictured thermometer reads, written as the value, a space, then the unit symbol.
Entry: 60 °C
